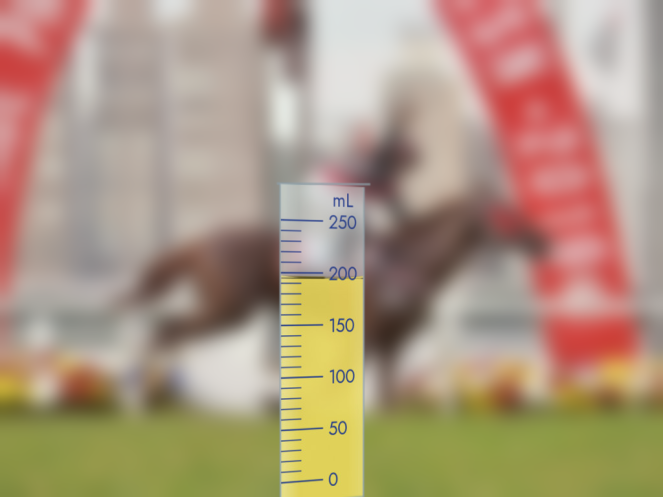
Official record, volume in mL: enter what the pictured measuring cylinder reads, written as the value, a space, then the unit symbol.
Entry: 195 mL
